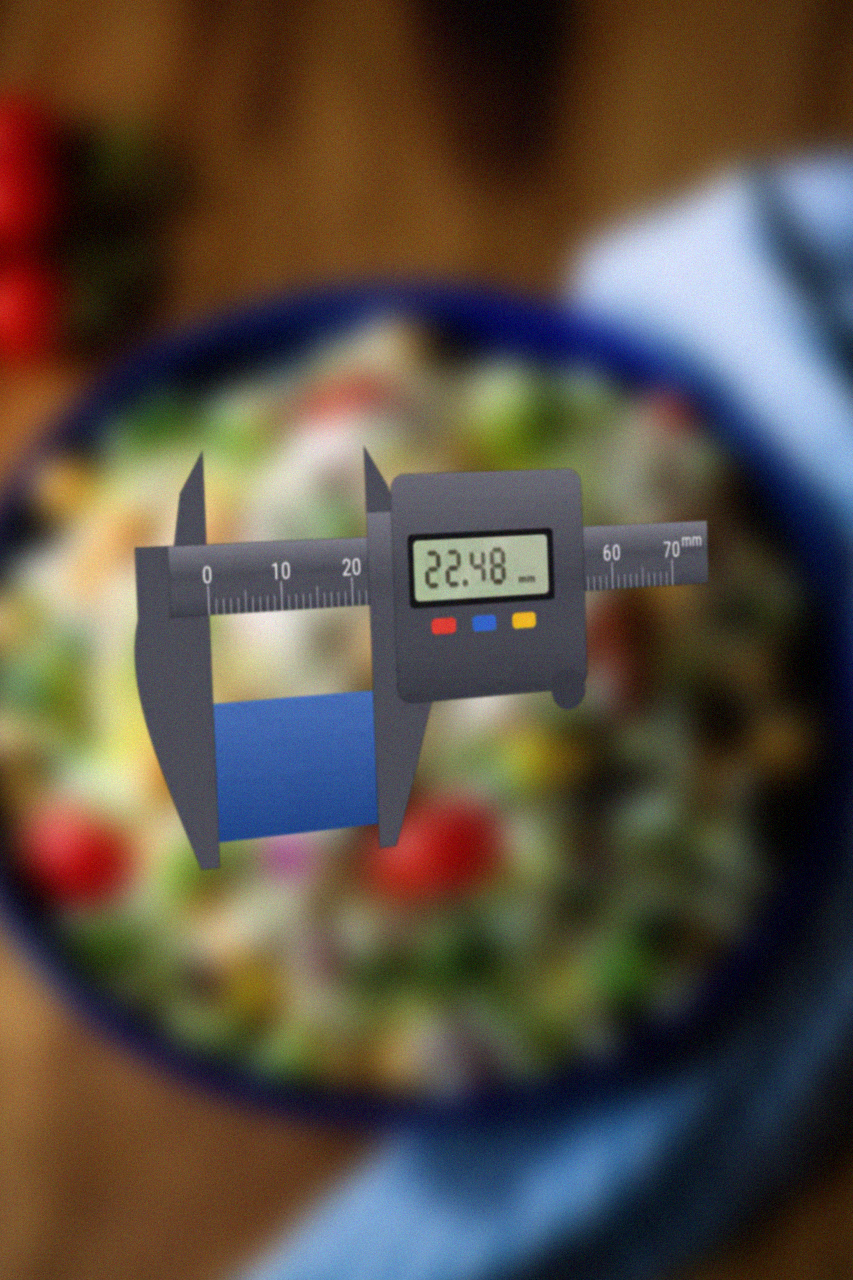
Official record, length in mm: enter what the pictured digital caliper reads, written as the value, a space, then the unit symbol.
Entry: 22.48 mm
